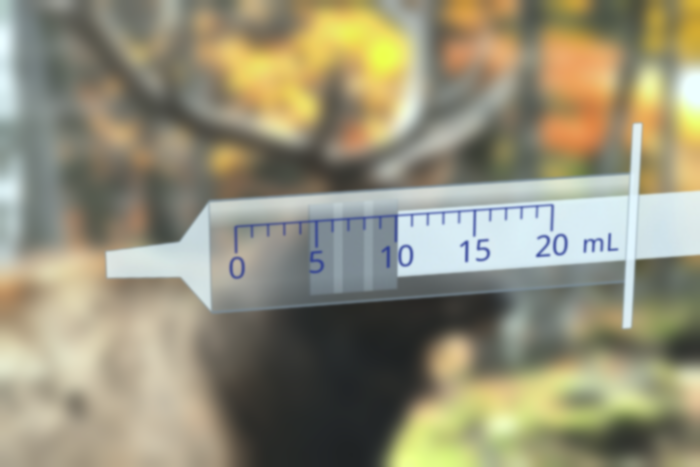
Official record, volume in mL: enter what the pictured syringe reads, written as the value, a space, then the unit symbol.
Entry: 4.5 mL
